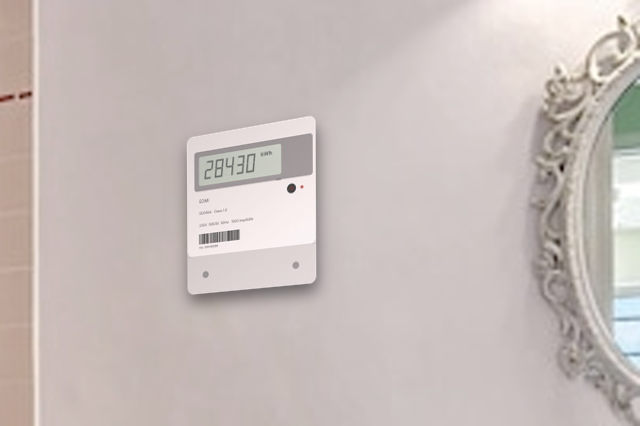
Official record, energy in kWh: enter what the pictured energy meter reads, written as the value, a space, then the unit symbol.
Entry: 28430 kWh
